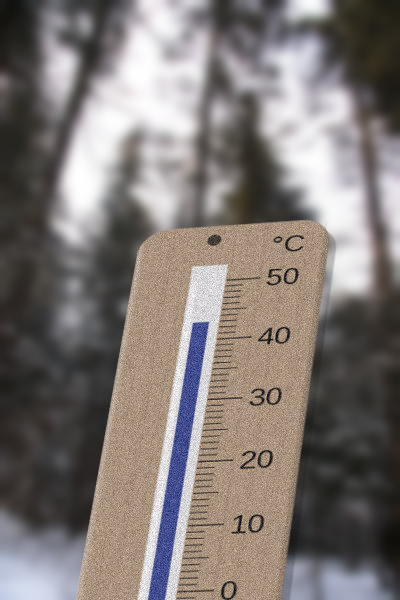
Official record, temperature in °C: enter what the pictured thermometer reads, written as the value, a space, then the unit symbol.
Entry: 43 °C
